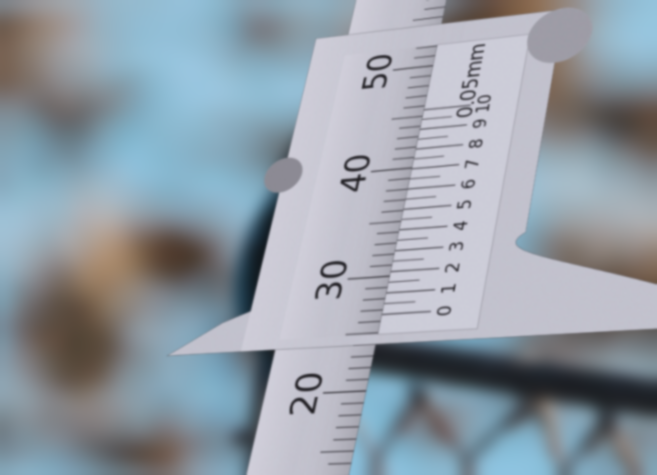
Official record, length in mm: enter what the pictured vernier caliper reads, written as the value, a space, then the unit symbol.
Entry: 26.6 mm
